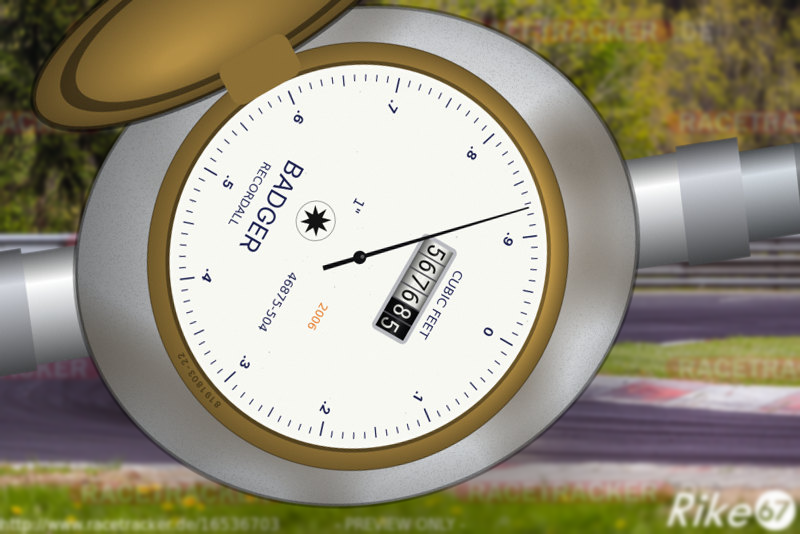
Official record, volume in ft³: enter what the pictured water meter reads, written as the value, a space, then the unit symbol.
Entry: 567684.87 ft³
